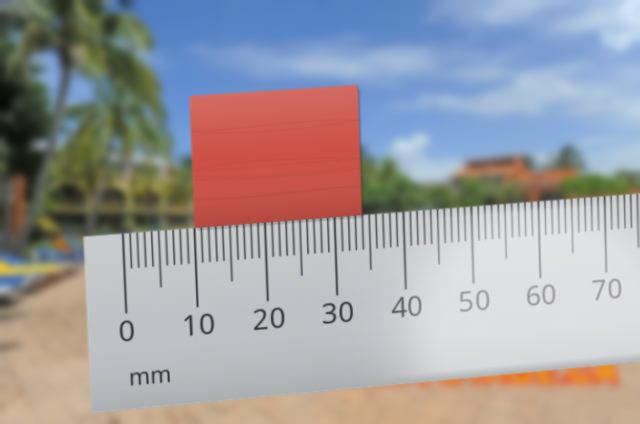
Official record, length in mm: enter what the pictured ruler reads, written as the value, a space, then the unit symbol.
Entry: 24 mm
